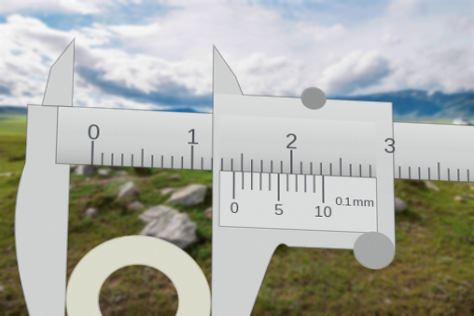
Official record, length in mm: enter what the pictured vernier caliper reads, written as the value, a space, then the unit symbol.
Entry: 14.2 mm
